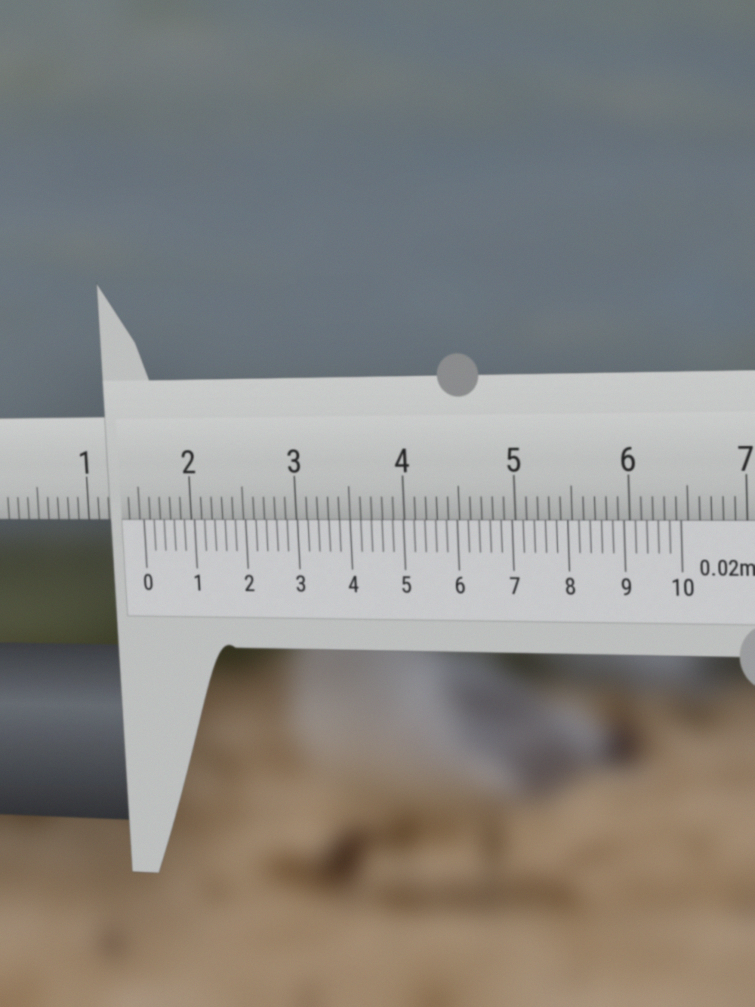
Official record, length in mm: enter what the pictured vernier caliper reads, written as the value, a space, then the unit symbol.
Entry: 15.4 mm
